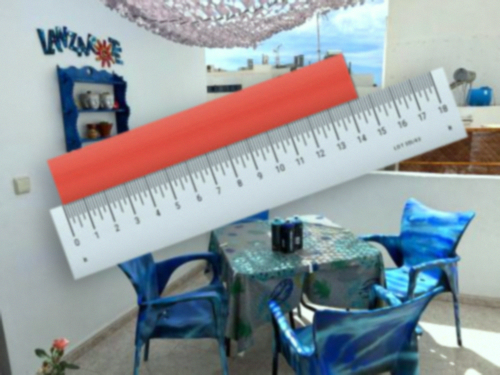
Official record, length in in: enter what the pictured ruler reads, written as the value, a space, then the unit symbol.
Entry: 14.5 in
